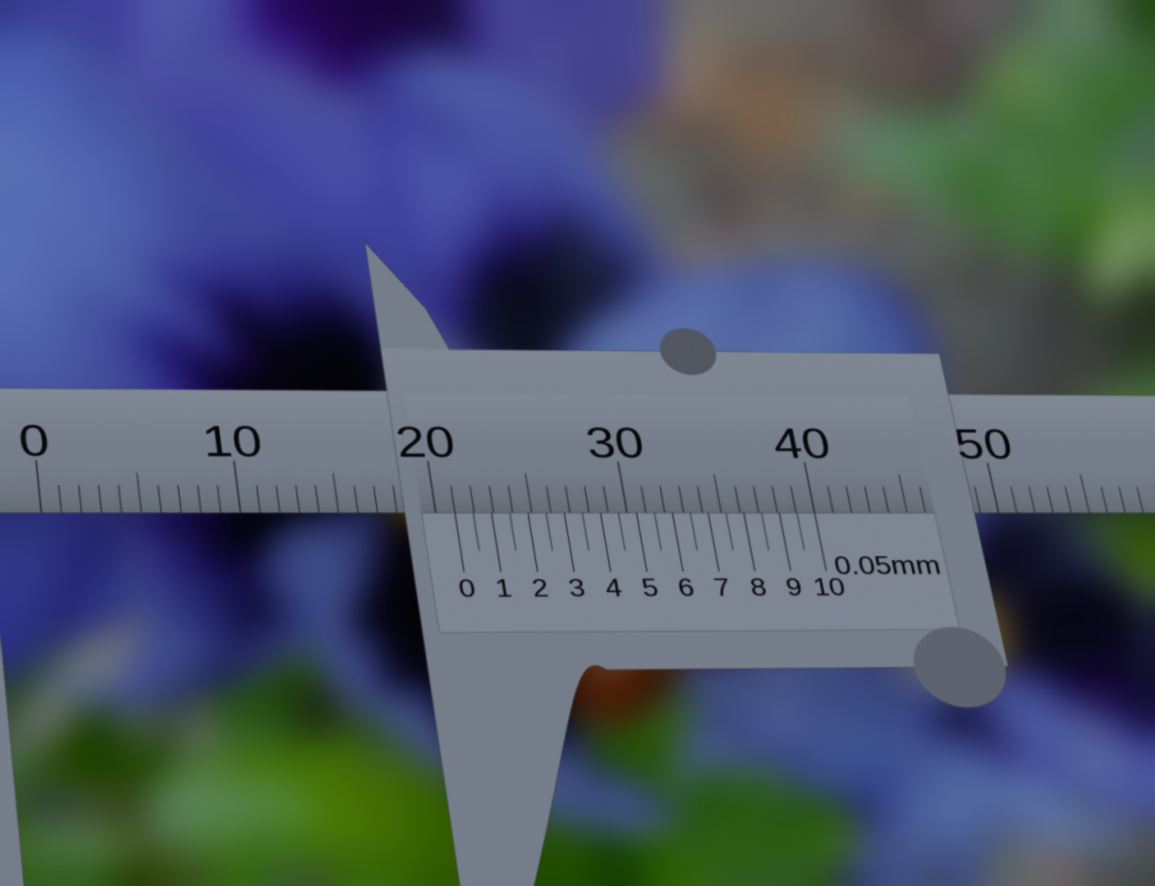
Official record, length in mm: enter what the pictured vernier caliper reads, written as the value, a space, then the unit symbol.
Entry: 21.0 mm
